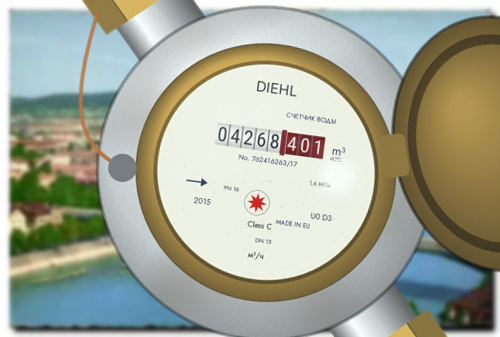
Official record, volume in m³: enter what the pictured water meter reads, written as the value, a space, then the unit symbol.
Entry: 4268.401 m³
